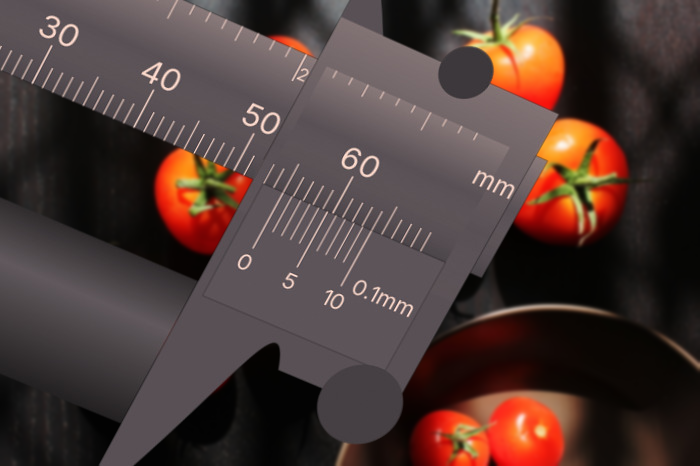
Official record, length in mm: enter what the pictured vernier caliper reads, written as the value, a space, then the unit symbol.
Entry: 55.0 mm
